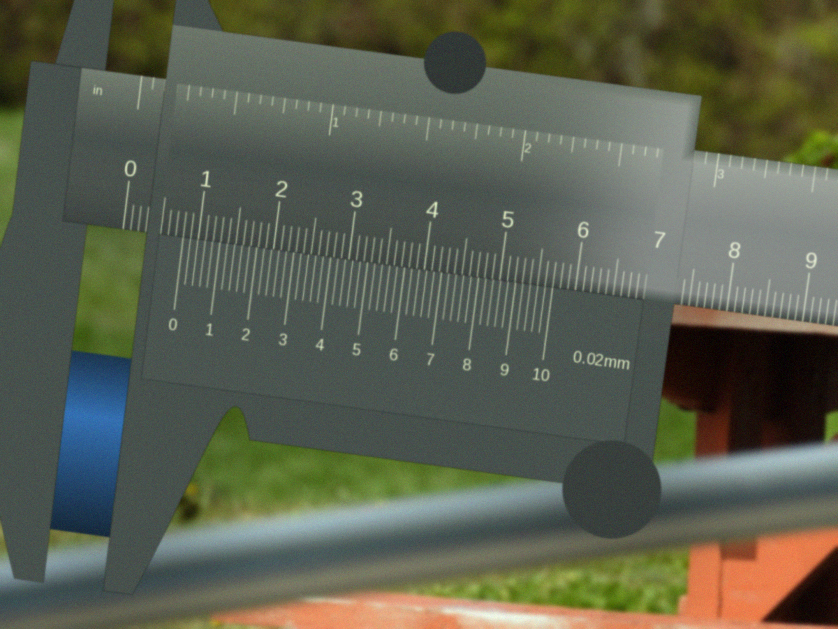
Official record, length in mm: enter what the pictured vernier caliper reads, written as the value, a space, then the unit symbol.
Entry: 8.0 mm
